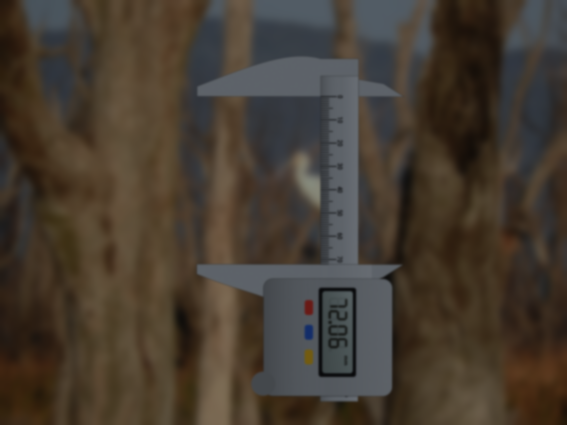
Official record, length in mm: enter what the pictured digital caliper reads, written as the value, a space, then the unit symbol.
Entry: 72.06 mm
